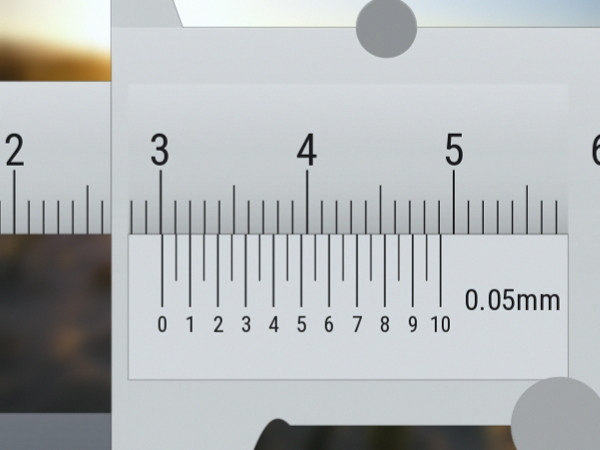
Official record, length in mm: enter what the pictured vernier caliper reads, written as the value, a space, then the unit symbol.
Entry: 30.1 mm
